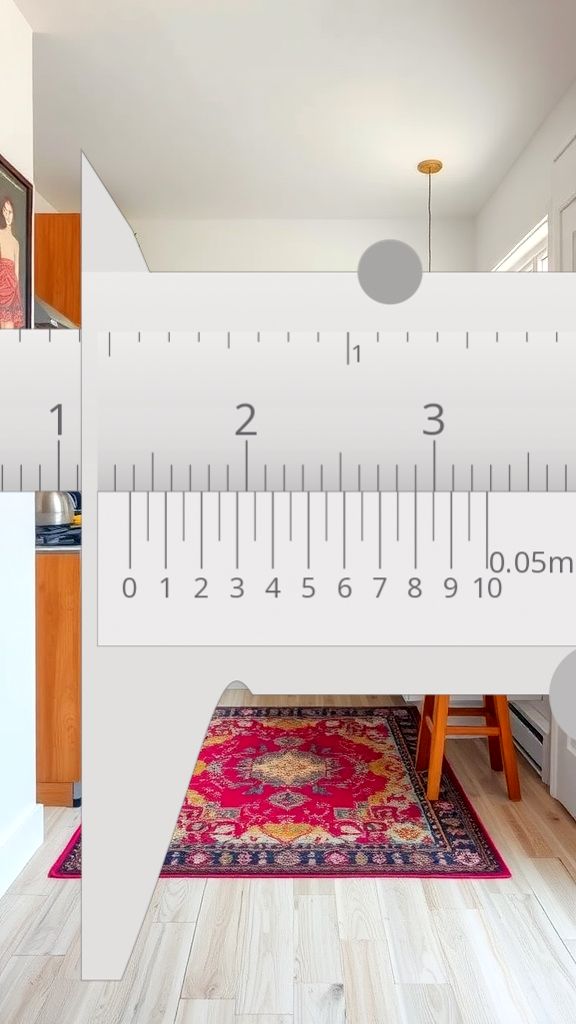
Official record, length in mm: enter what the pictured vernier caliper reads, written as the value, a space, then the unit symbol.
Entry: 13.8 mm
